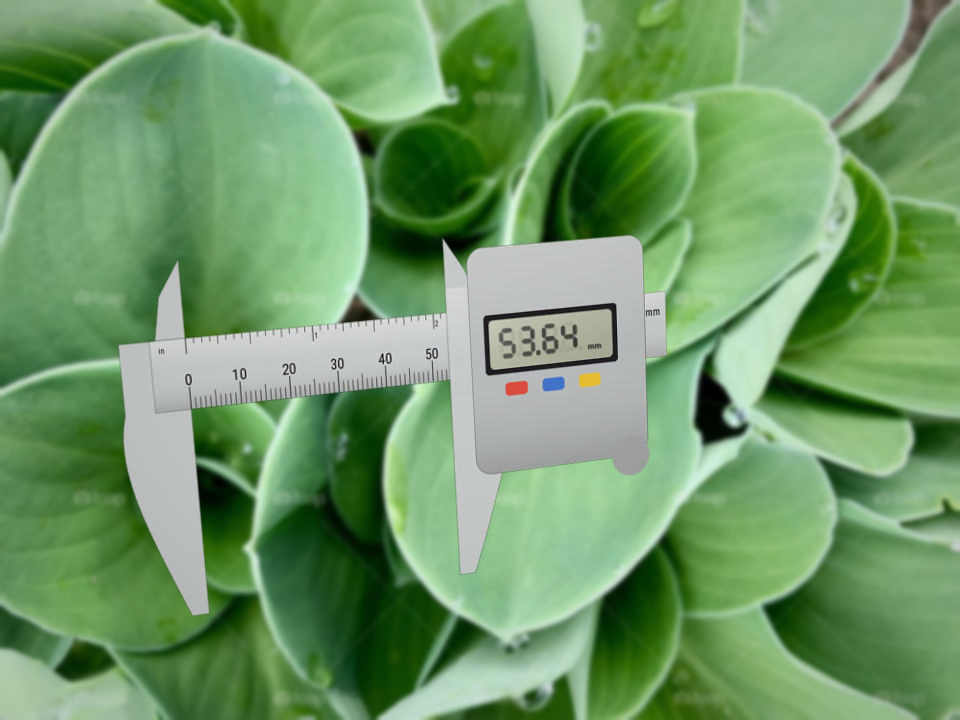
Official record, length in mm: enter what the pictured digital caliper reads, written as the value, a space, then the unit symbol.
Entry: 53.64 mm
